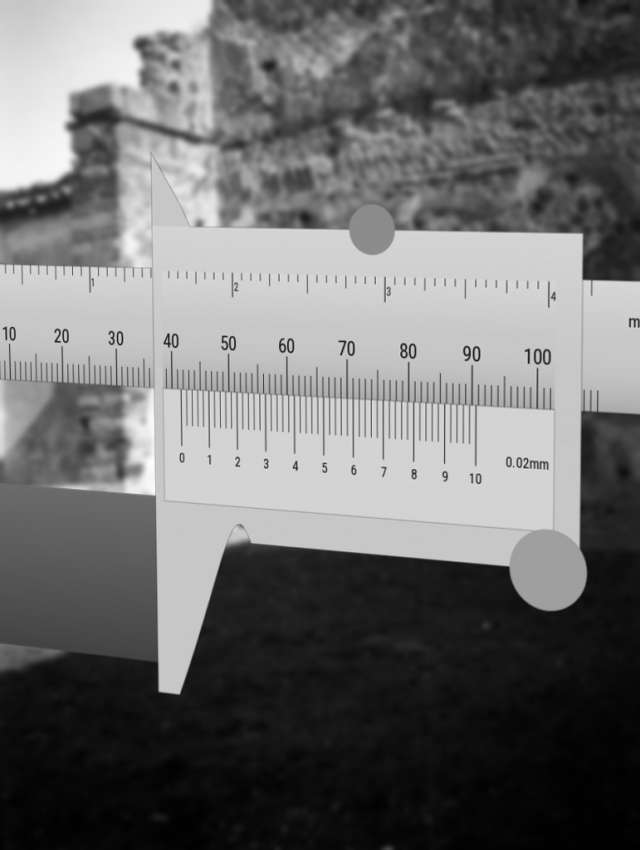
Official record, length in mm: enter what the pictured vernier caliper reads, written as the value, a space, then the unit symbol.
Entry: 41.6 mm
